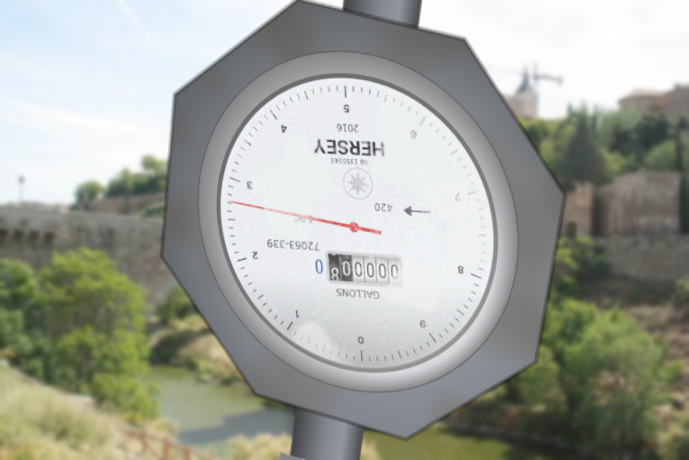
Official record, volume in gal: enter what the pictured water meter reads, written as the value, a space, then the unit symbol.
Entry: 82.7 gal
